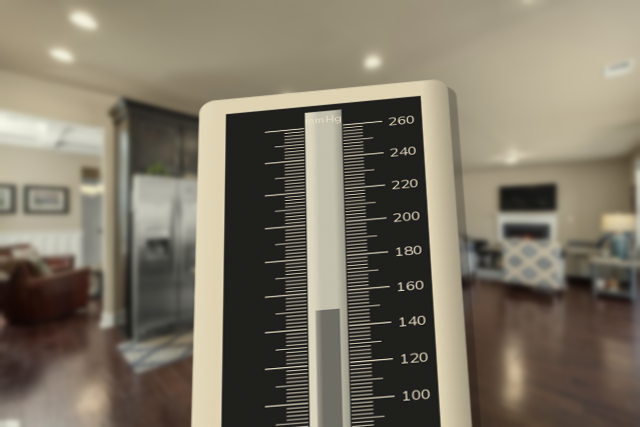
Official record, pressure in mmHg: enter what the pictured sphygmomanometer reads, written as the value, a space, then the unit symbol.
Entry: 150 mmHg
